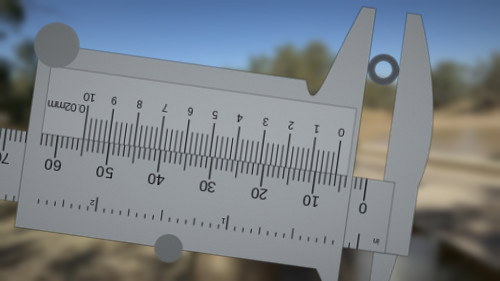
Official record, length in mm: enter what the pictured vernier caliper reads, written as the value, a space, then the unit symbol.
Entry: 6.0 mm
